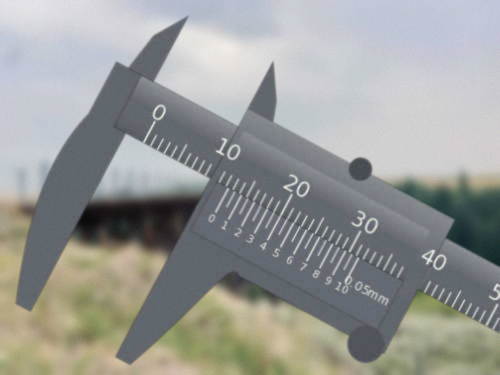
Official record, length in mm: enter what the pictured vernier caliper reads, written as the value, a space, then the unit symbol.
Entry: 12.4 mm
